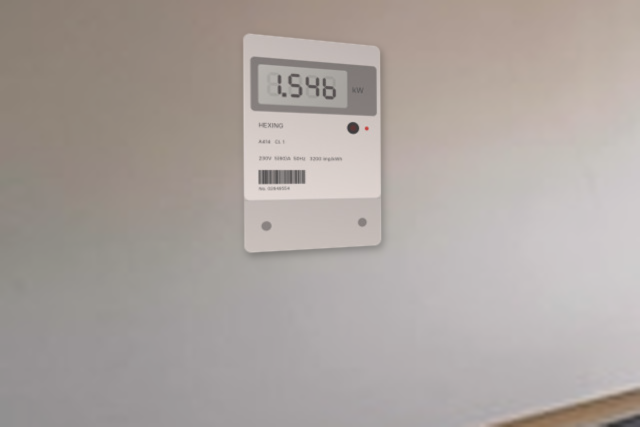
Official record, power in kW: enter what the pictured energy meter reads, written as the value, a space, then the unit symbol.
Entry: 1.546 kW
